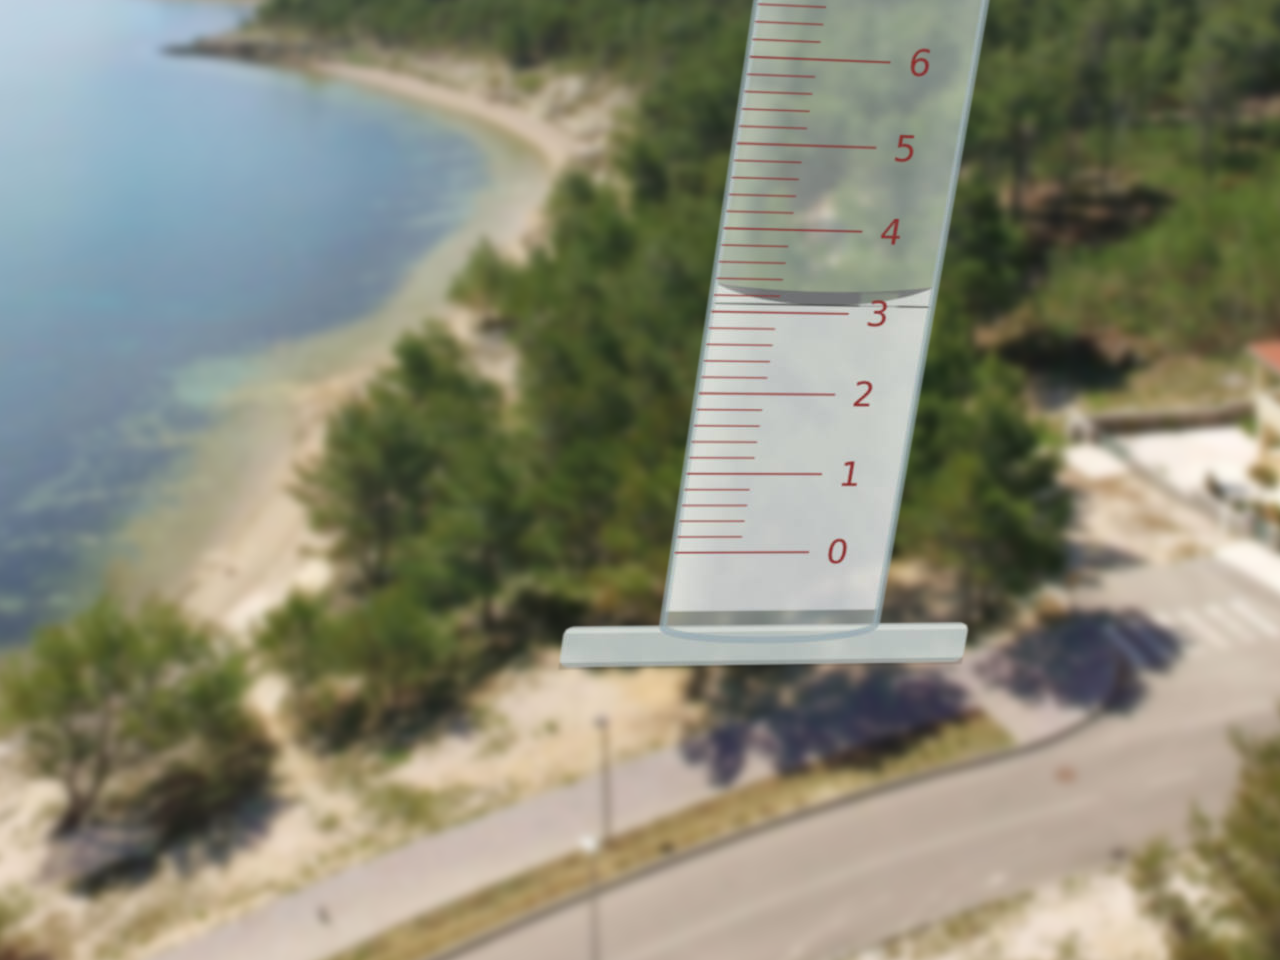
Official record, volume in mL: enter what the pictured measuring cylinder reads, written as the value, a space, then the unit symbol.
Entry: 3.1 mL
